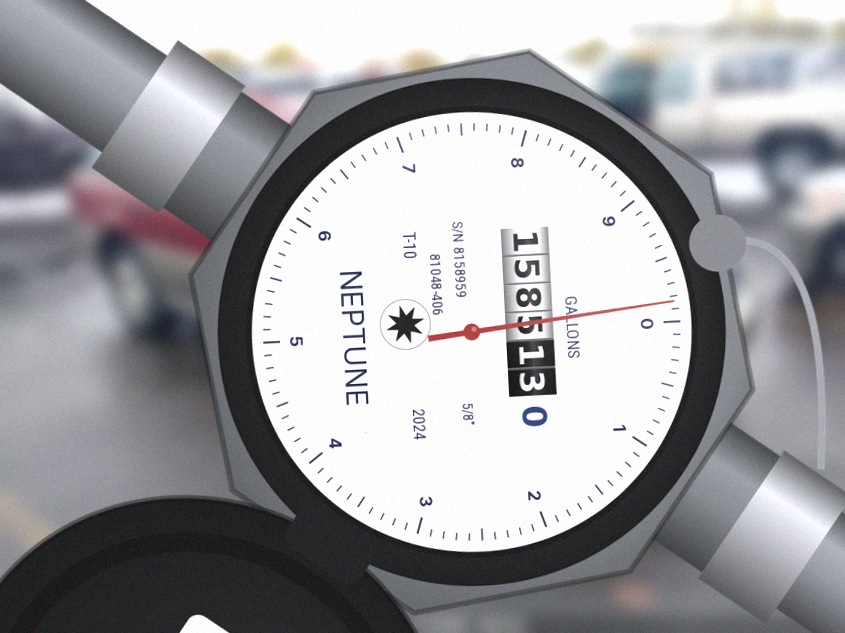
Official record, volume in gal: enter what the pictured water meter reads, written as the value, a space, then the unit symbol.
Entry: 1585129.8 gal
